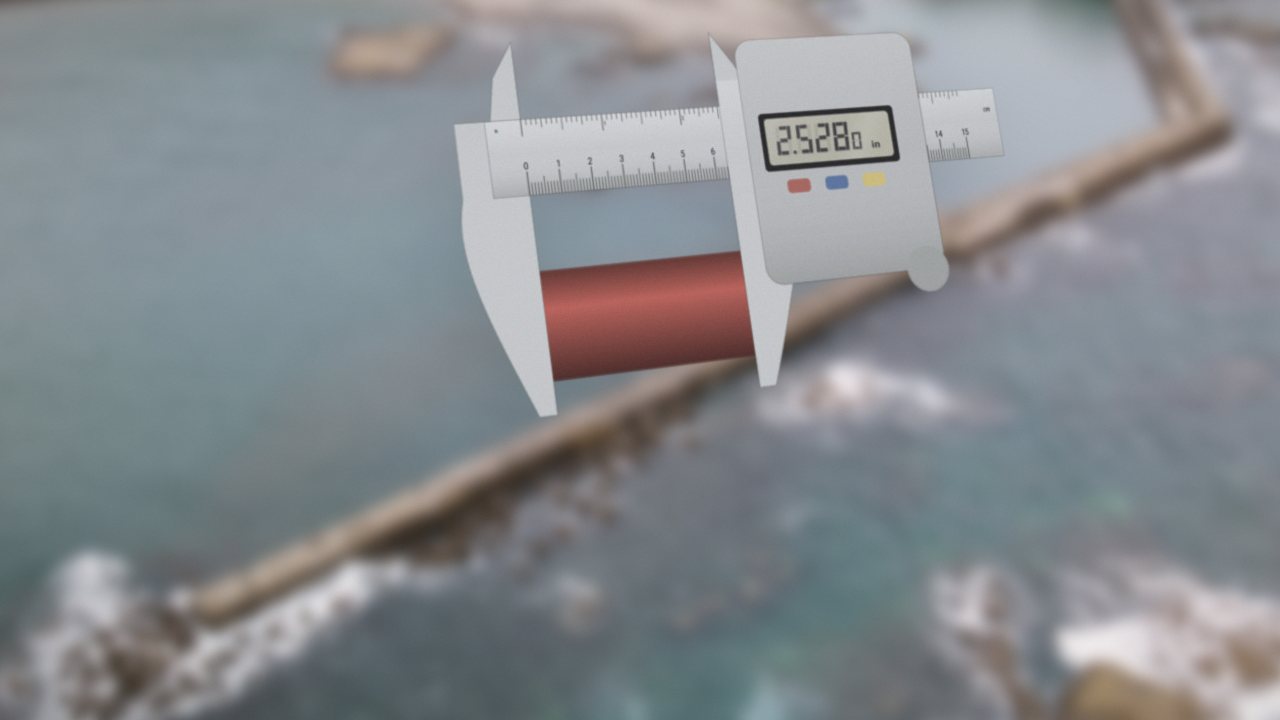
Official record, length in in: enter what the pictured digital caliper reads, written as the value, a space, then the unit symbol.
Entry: 2.5280 in
